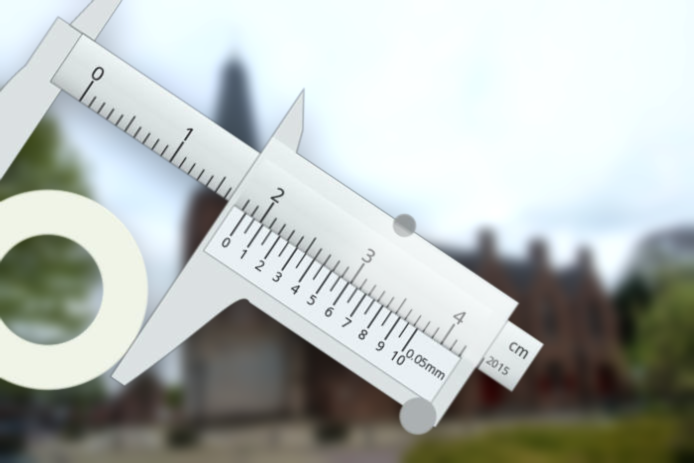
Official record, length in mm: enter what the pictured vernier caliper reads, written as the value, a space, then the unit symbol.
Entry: 18.4 mm
